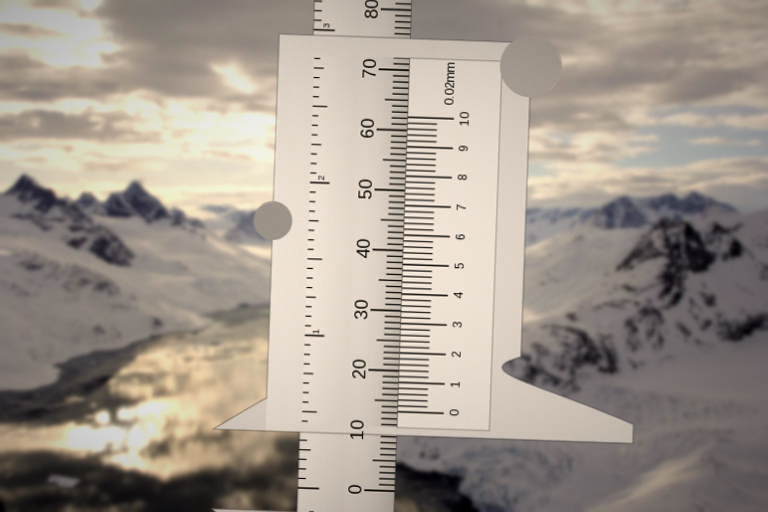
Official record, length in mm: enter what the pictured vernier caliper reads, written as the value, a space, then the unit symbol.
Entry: 13.2 mm
